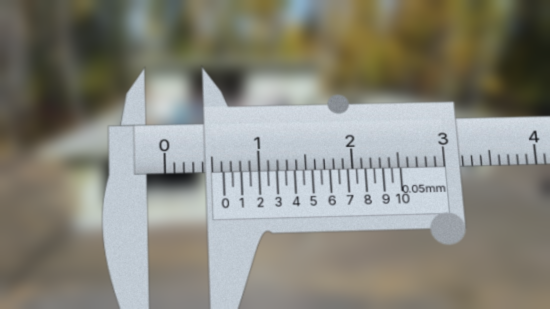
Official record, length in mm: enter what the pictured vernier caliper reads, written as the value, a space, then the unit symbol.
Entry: 6.2 mm
